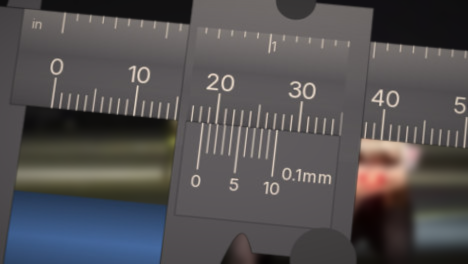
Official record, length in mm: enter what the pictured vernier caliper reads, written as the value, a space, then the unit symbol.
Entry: 18.4 mm
